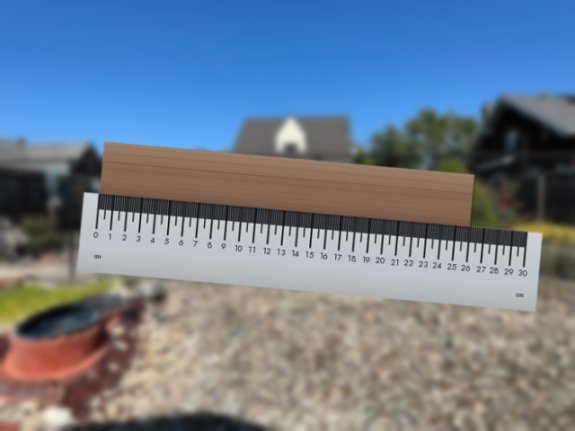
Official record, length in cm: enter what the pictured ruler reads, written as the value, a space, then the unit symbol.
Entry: 26 cm
